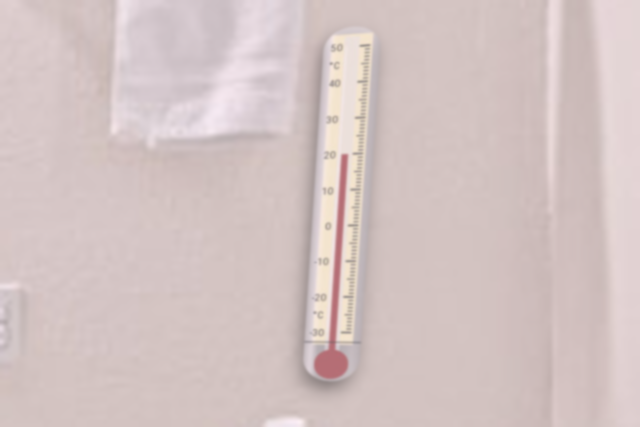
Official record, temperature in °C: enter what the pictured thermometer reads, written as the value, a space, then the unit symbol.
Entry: 20 °C
